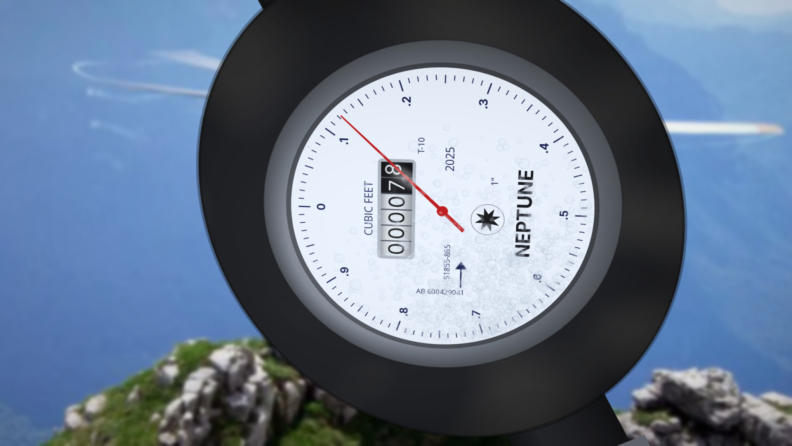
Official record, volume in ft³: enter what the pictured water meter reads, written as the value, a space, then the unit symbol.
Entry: 78.12 ft³
